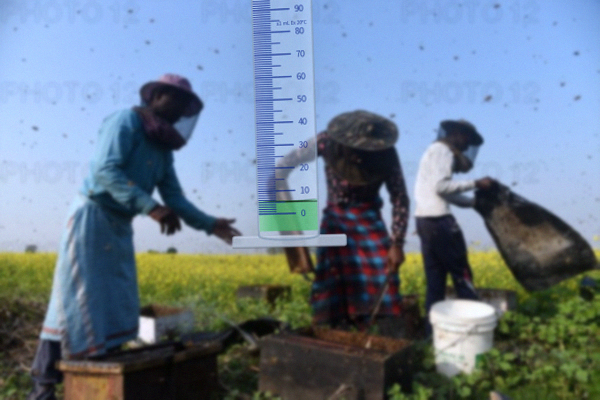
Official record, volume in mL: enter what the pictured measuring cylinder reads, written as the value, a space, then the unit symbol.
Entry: 5 mL
